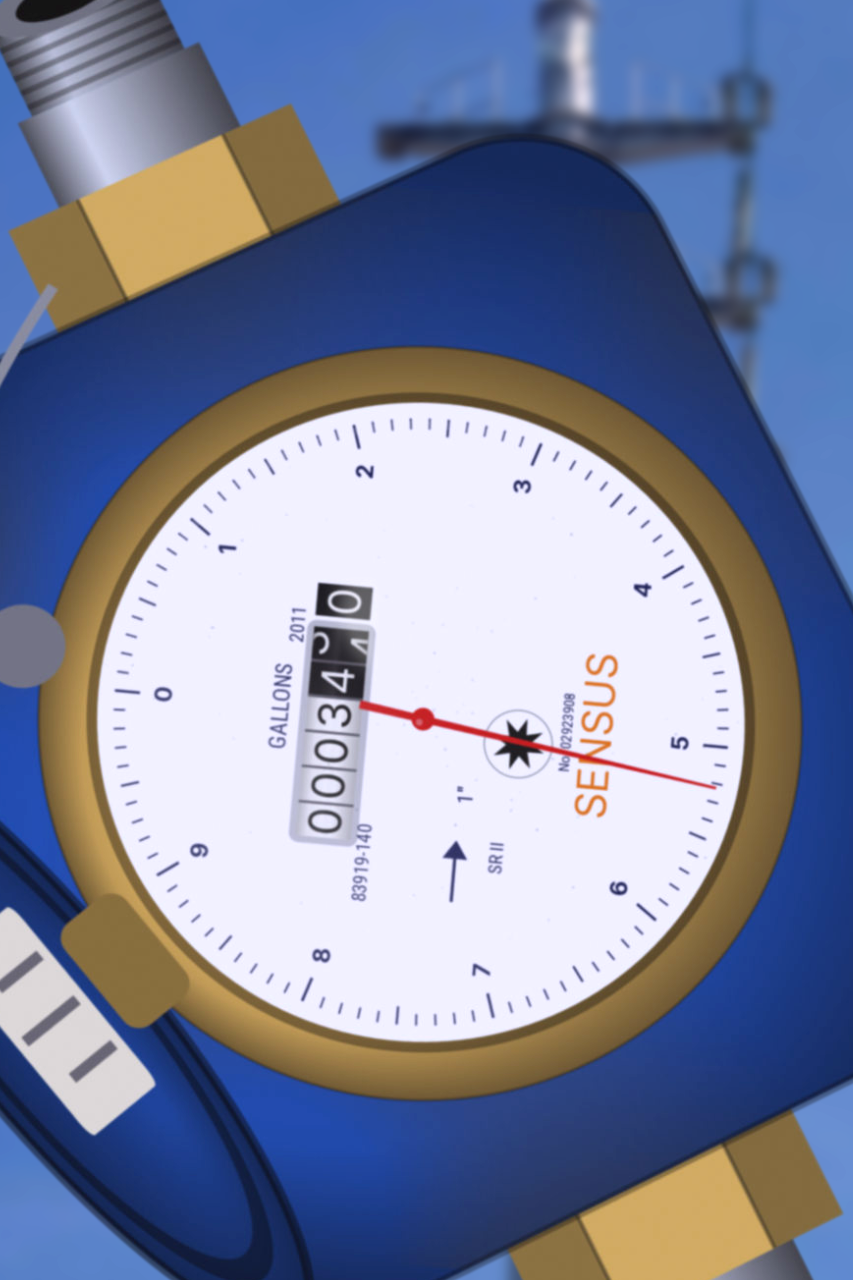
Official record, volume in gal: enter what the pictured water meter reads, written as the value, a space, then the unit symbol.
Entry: 3435.2 gal
